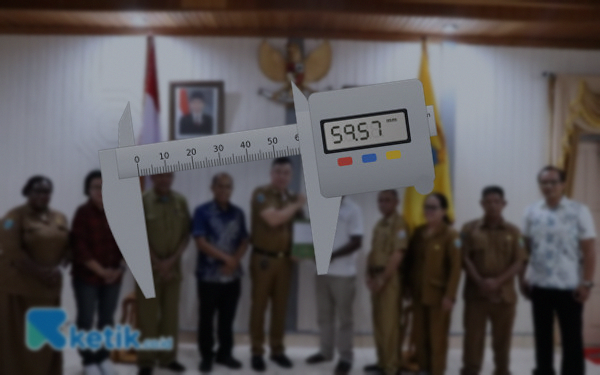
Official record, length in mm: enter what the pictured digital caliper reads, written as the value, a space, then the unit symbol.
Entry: 59.57 mm
